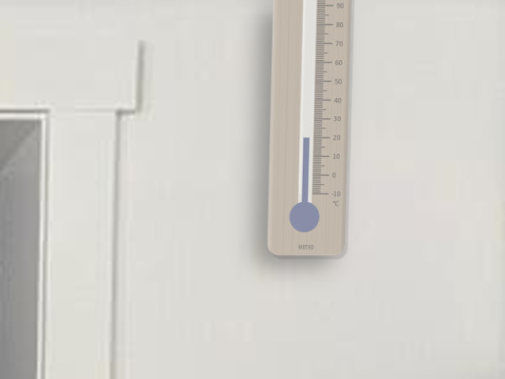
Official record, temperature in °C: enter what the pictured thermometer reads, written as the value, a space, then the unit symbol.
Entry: 20 °C
